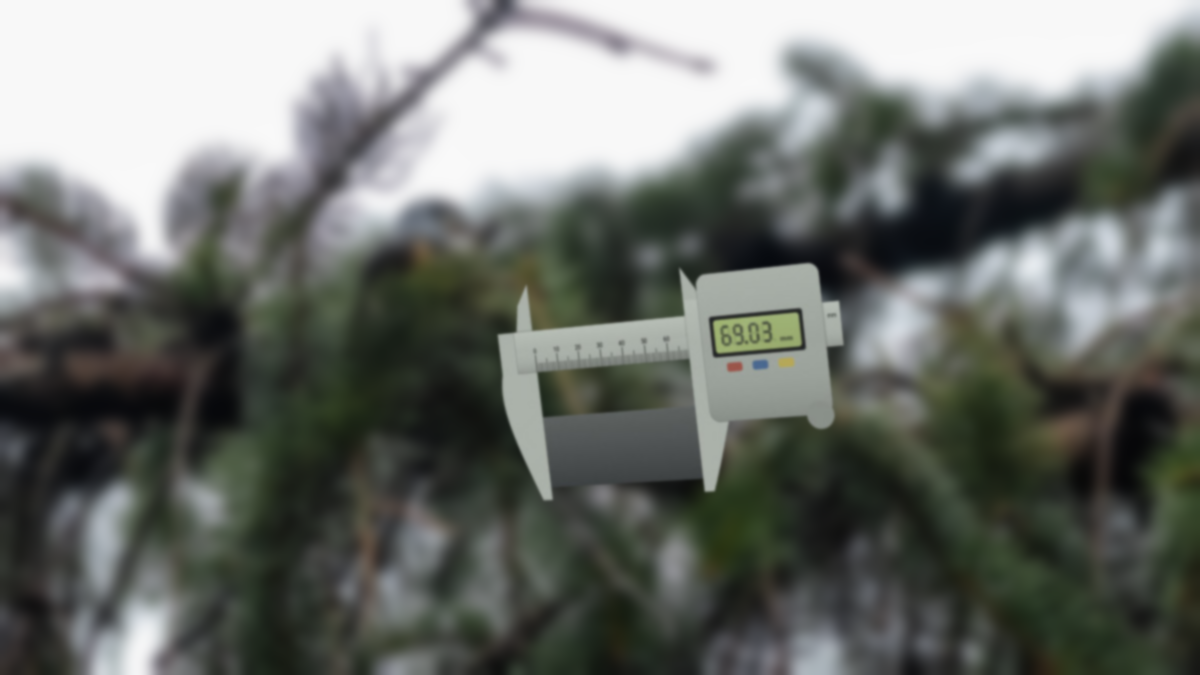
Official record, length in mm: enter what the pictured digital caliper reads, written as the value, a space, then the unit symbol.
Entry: 69.03 mm
